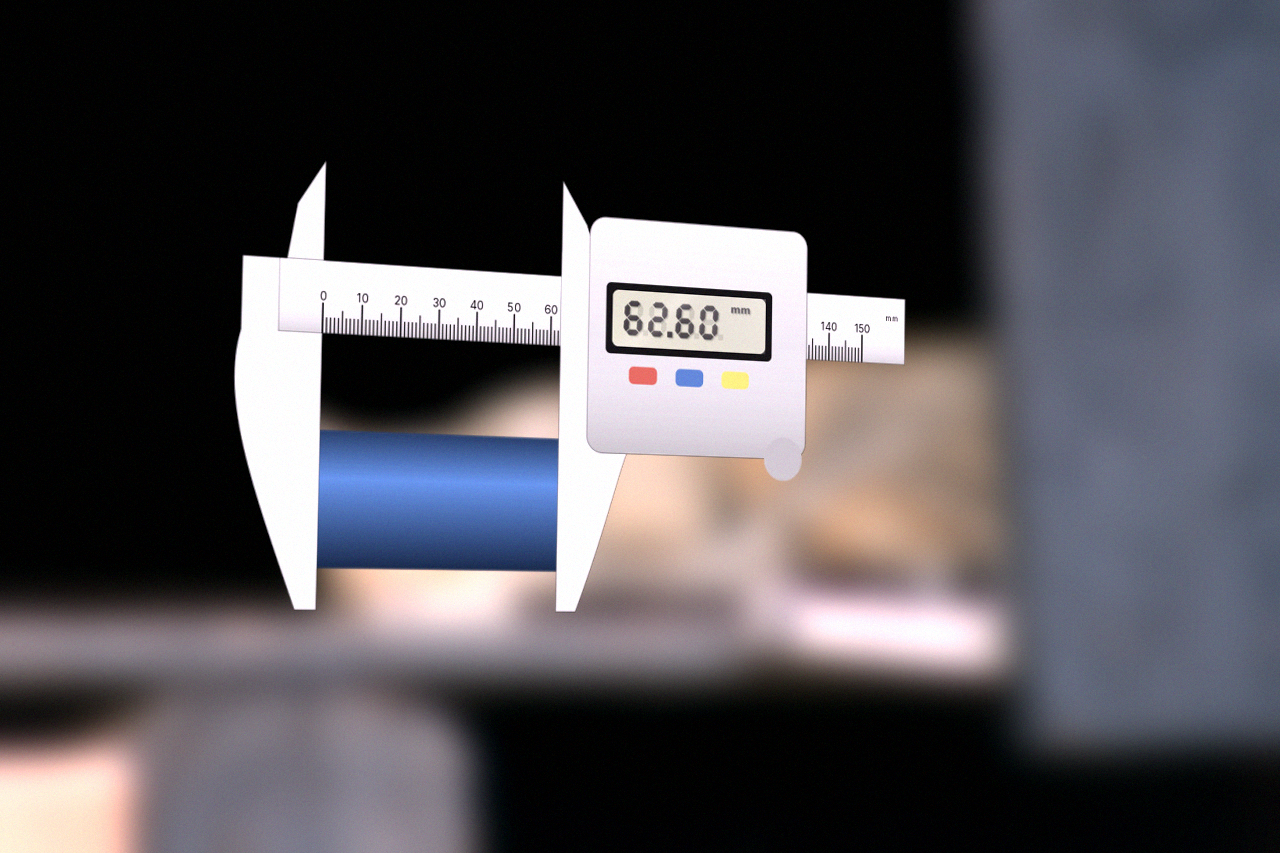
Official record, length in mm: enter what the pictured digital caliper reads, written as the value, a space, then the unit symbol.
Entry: 62.60 mm
